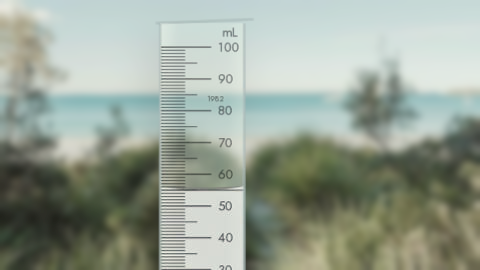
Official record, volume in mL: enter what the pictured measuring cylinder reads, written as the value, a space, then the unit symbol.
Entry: 55 mL
